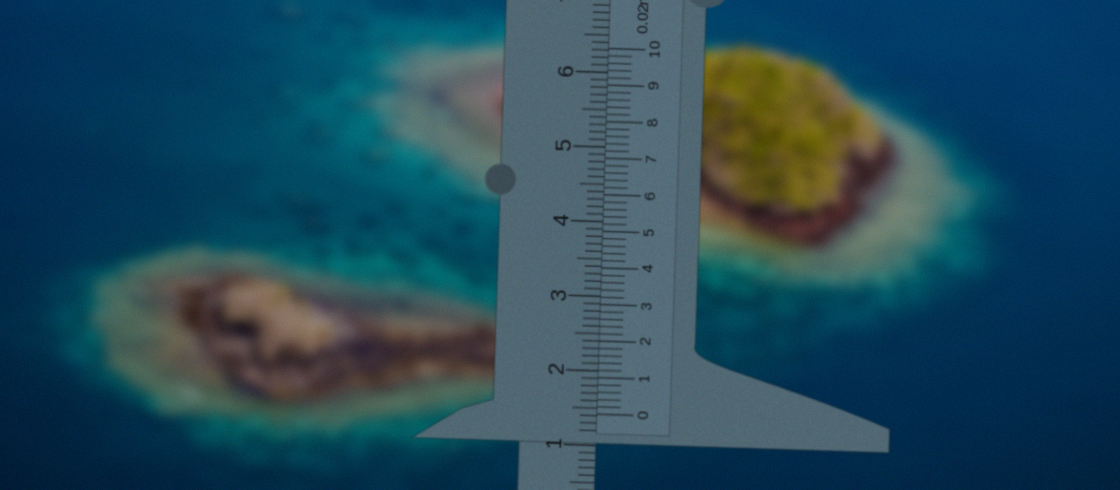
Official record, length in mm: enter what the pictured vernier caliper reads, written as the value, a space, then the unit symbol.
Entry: 14.2 mm
